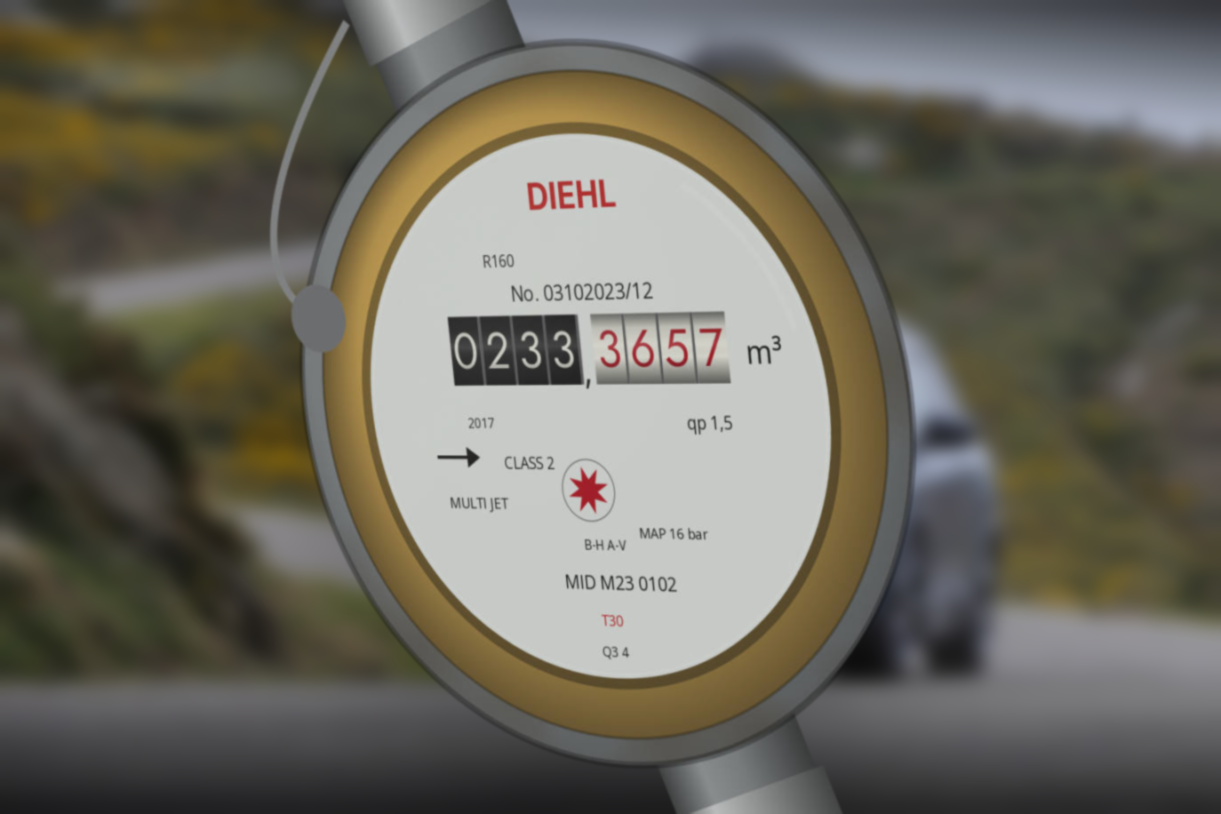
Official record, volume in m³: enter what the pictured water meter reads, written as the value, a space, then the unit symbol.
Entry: 233.3657 m³
